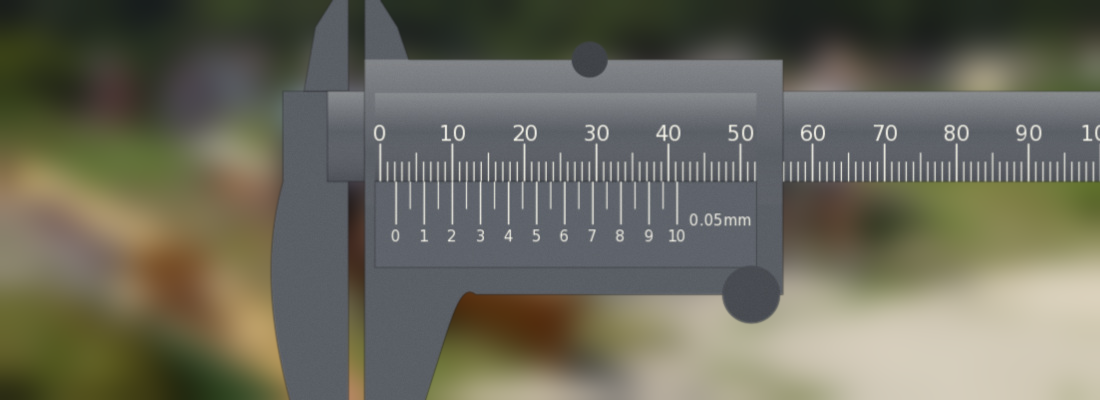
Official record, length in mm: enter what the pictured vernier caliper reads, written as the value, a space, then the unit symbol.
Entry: 2.2 mm
